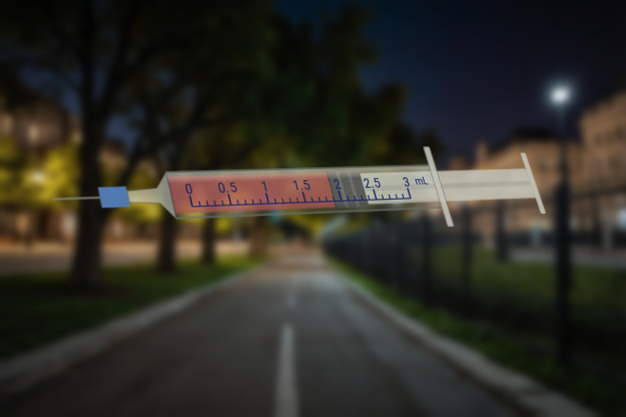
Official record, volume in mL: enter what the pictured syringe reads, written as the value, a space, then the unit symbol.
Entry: 1.9 mL
